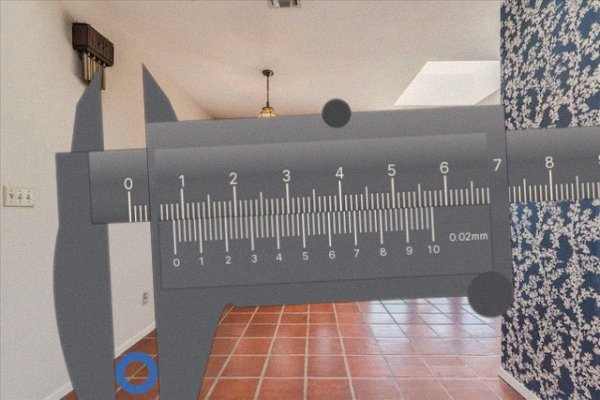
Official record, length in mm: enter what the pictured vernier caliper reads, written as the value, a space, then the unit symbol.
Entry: 8.2 mm
